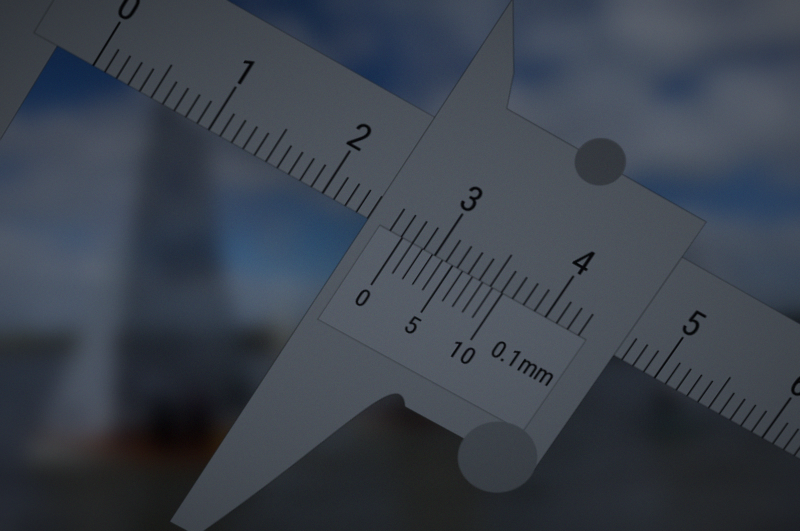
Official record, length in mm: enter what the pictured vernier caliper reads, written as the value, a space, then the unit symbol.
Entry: 27.1 mm
